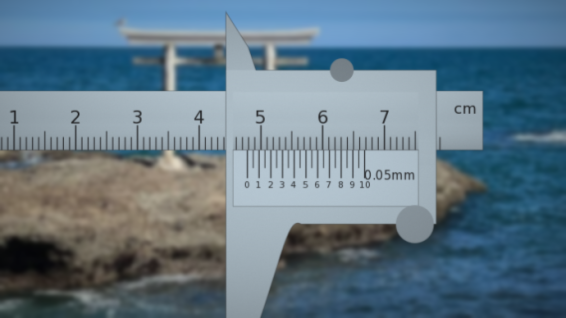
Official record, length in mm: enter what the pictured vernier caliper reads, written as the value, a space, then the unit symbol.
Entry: 47.8 mm
